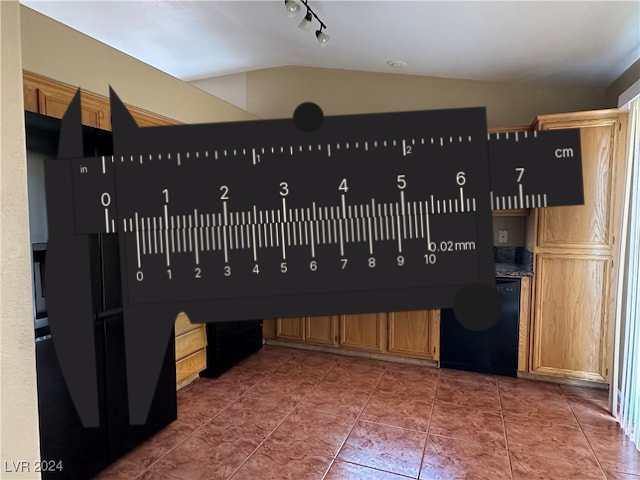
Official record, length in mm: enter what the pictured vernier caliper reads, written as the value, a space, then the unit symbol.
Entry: 5.0 mm
